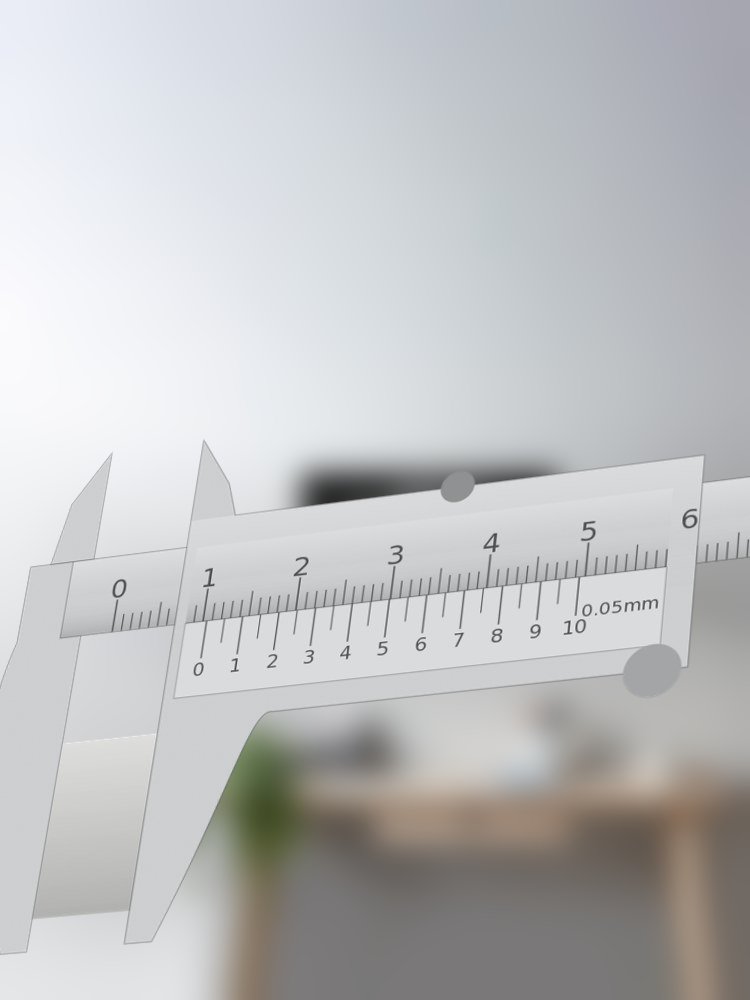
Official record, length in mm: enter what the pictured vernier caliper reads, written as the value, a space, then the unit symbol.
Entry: 10.4 mm
